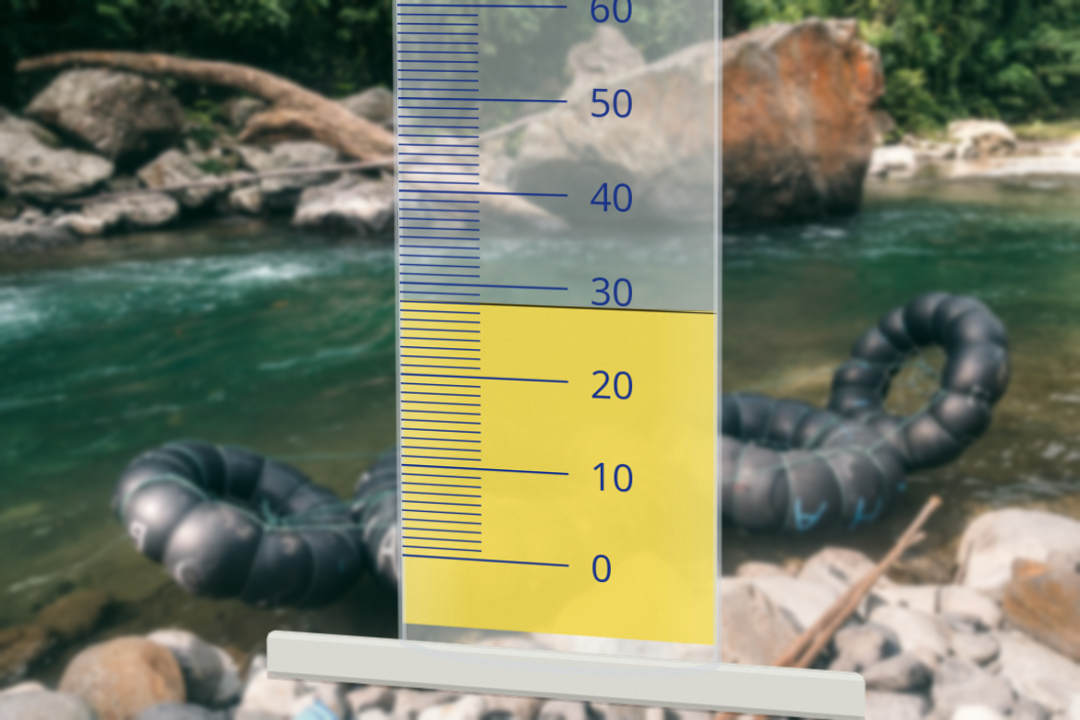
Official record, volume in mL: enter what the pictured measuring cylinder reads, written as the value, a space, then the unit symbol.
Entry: 28 mL
